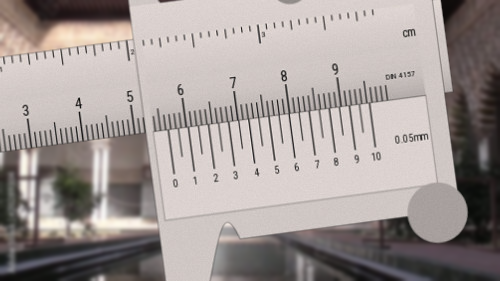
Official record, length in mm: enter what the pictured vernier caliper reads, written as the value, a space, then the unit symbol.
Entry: 56.5 mm
